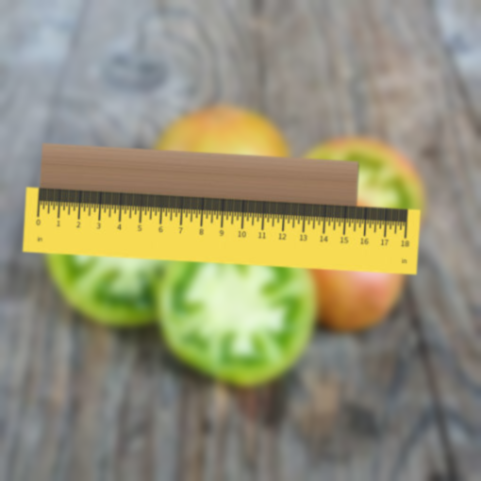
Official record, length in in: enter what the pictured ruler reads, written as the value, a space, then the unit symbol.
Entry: 15.5 in
